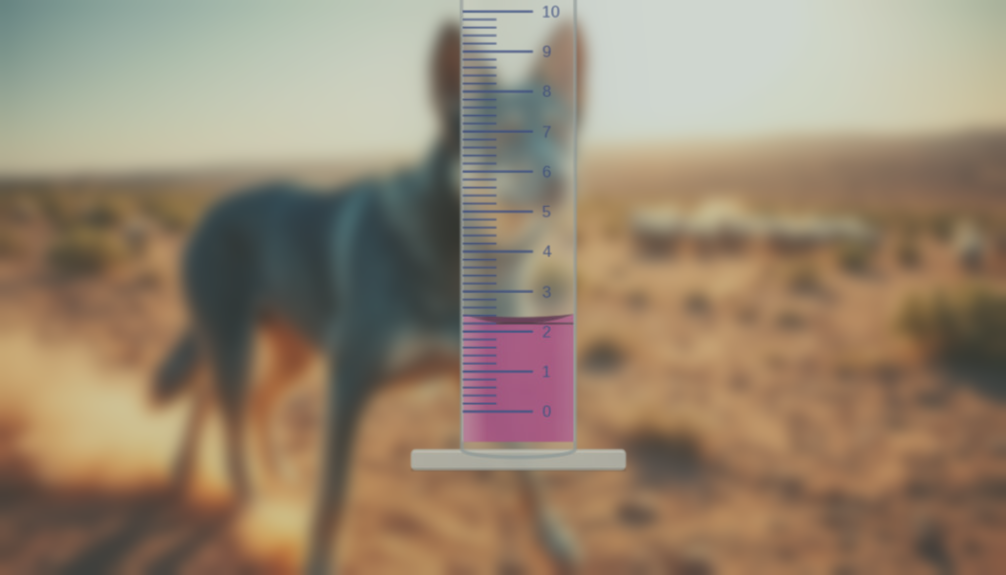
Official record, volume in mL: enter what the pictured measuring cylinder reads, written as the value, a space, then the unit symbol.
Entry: 2.2 mL
